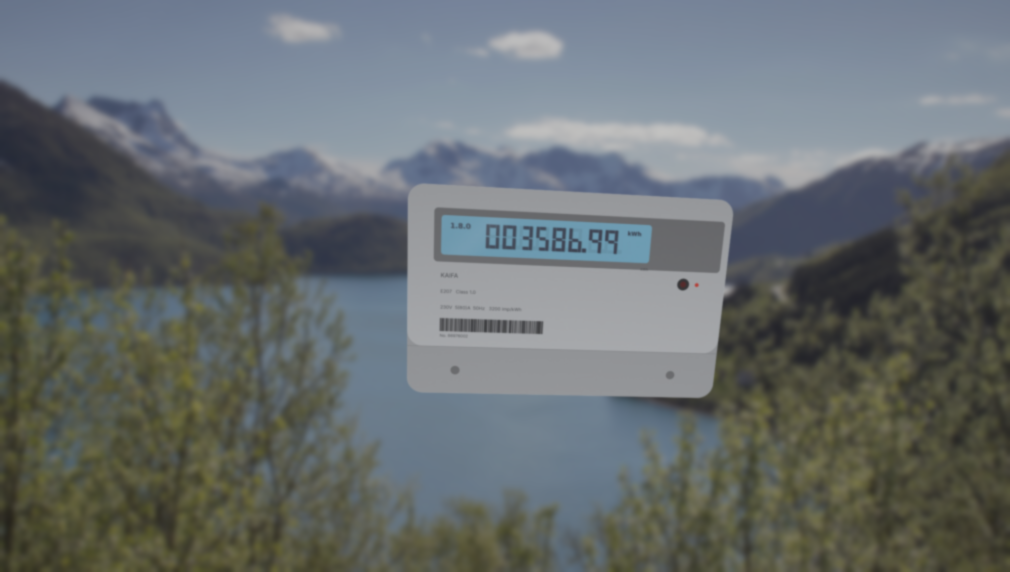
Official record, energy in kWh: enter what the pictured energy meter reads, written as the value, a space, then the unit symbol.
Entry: 3586.99 kWh
